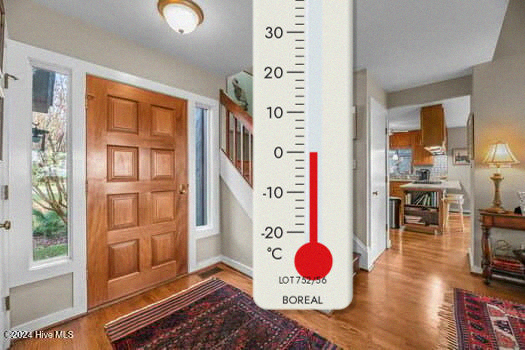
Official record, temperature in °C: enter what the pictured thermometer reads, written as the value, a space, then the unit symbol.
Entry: 0 °C
